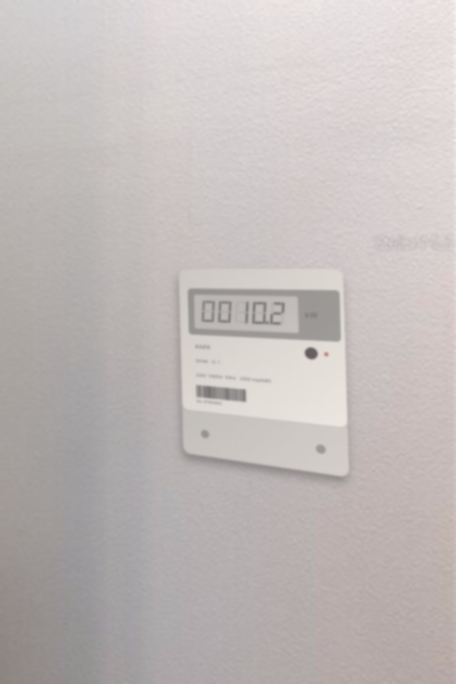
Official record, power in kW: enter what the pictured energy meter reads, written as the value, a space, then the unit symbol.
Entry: 10.2 kW
